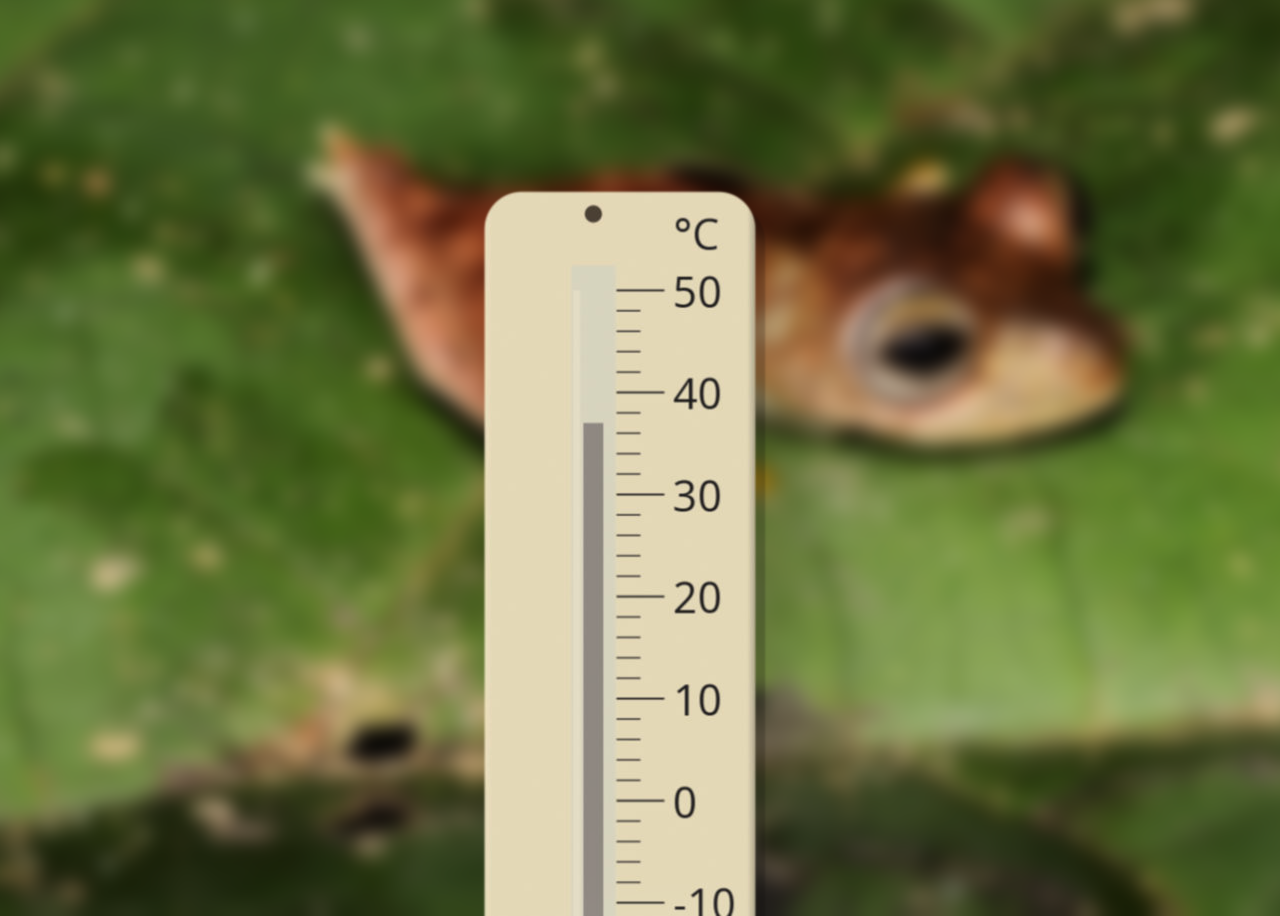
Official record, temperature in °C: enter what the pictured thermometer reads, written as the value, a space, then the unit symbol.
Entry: 37 °C
